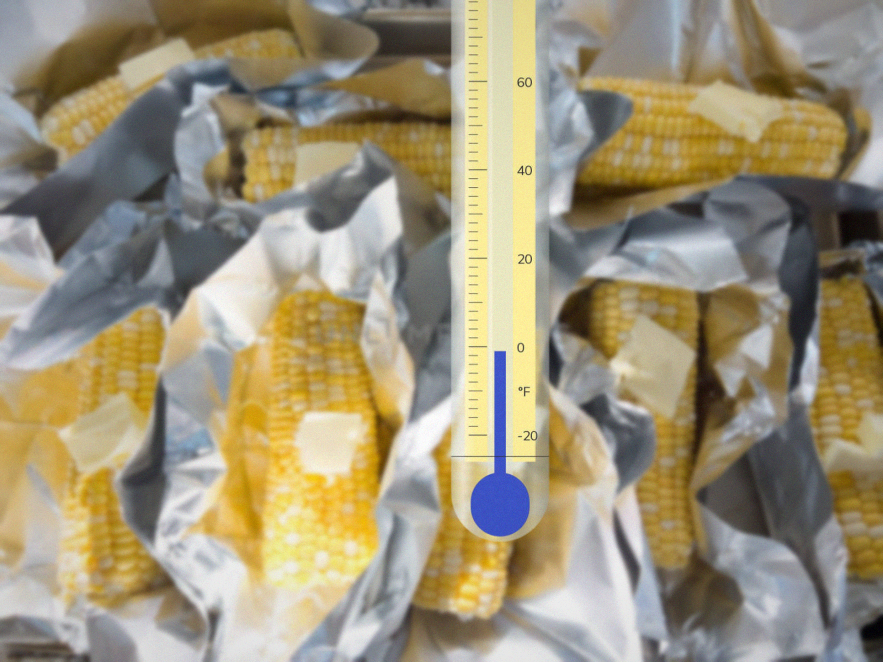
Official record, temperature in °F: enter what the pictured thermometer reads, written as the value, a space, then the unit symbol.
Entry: -1 °F
